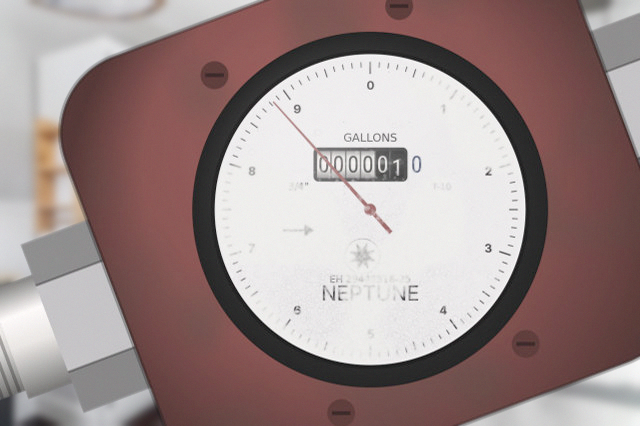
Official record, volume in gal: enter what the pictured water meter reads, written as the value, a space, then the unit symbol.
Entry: 8.8 gal
